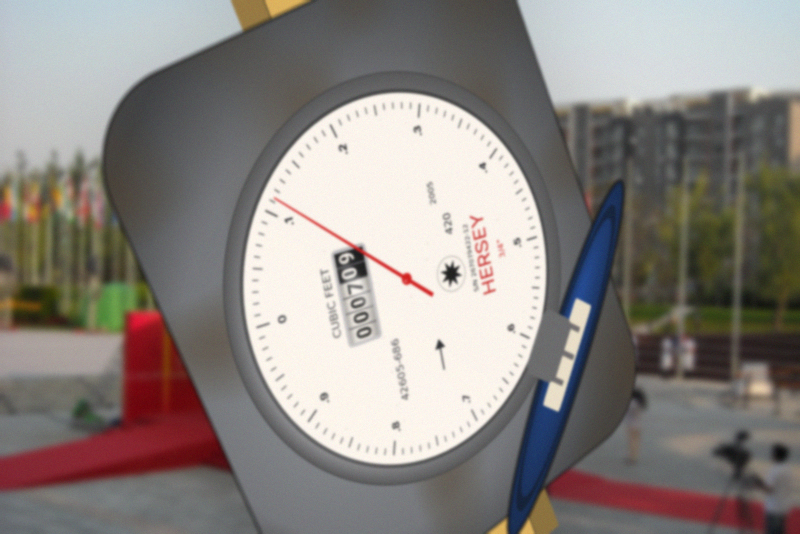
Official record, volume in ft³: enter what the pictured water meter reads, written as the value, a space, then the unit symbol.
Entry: 709.11 ft³
